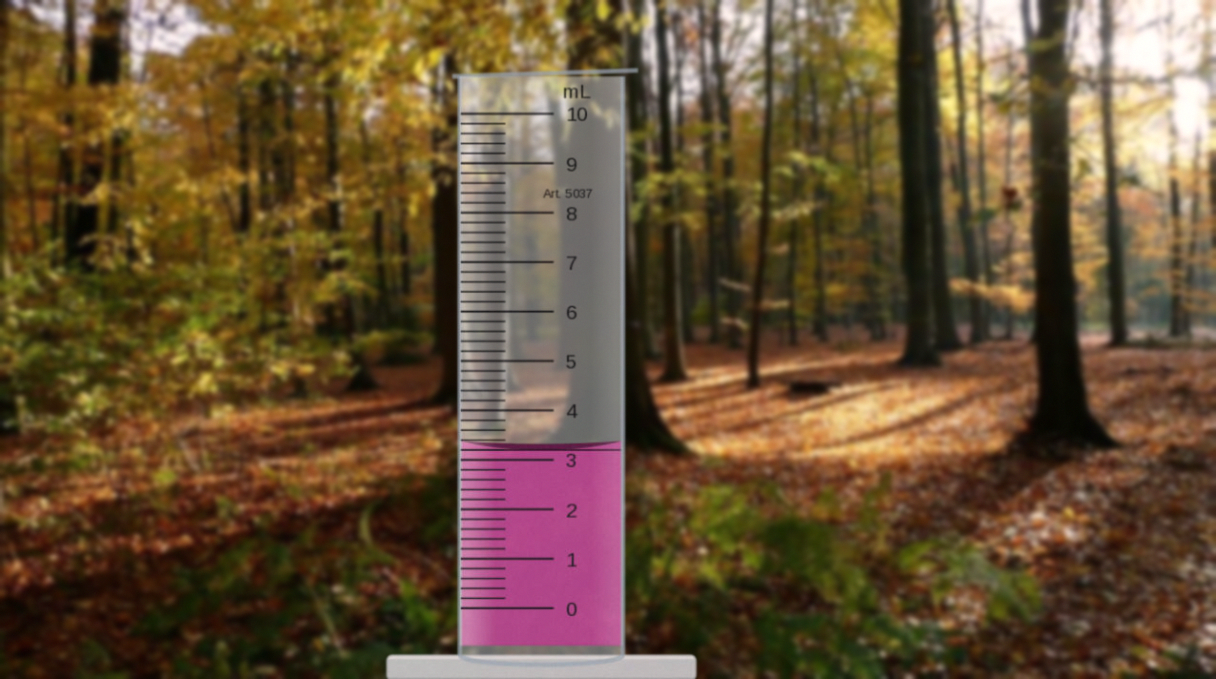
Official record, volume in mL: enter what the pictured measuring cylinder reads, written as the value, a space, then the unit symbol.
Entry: 3.2 mL
